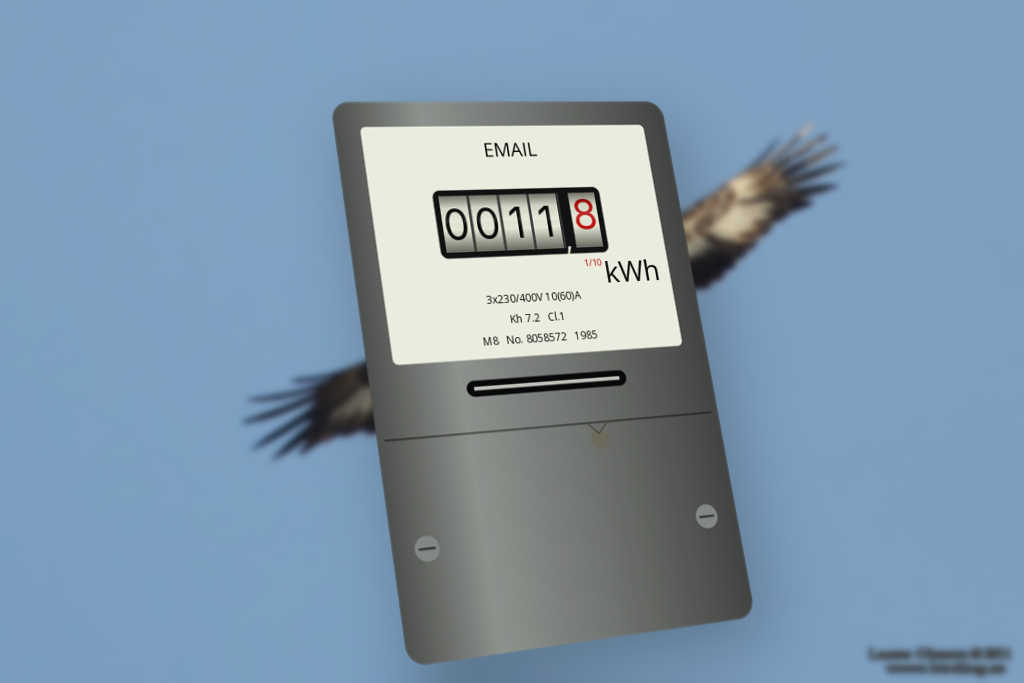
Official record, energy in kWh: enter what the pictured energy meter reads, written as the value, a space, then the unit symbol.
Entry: 11.8 kWh
